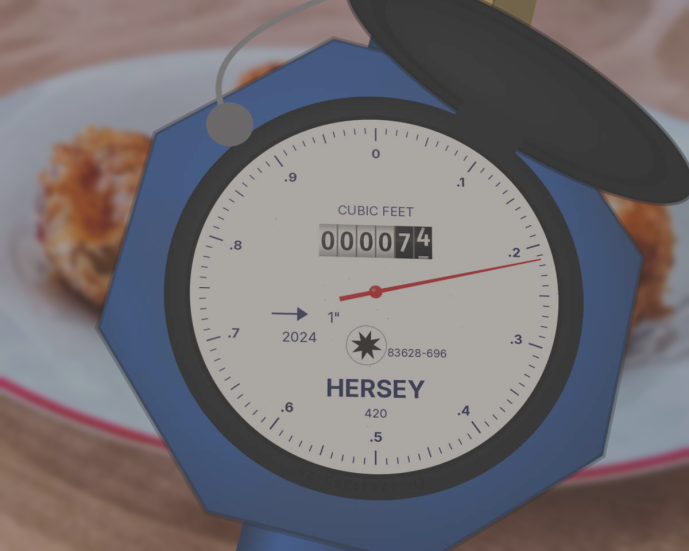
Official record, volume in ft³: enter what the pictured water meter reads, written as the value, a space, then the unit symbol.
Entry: 74.21 ft³
